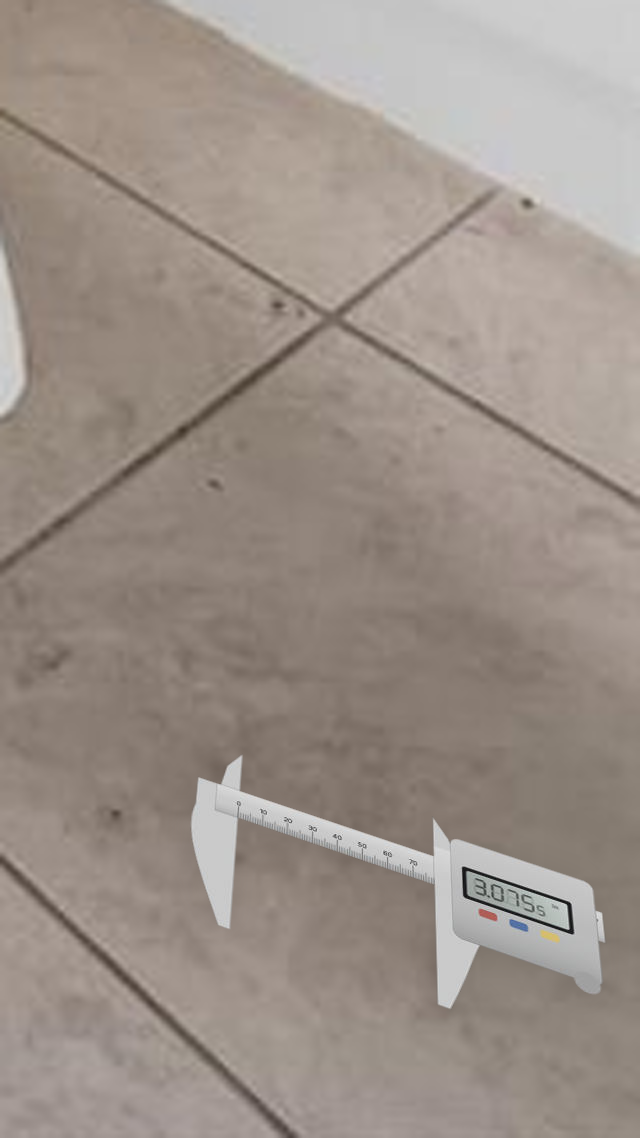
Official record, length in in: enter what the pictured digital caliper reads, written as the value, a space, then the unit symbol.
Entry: 3.0755 in
